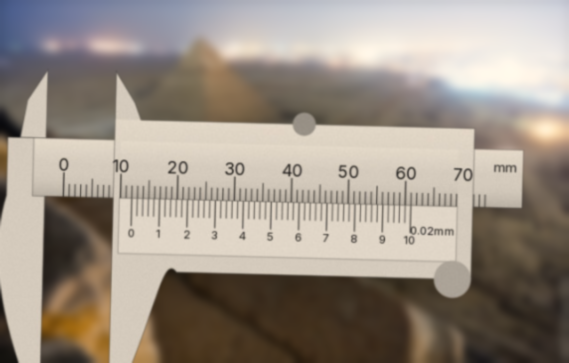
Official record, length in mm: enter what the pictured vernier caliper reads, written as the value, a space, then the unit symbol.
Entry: 12.0 mm
